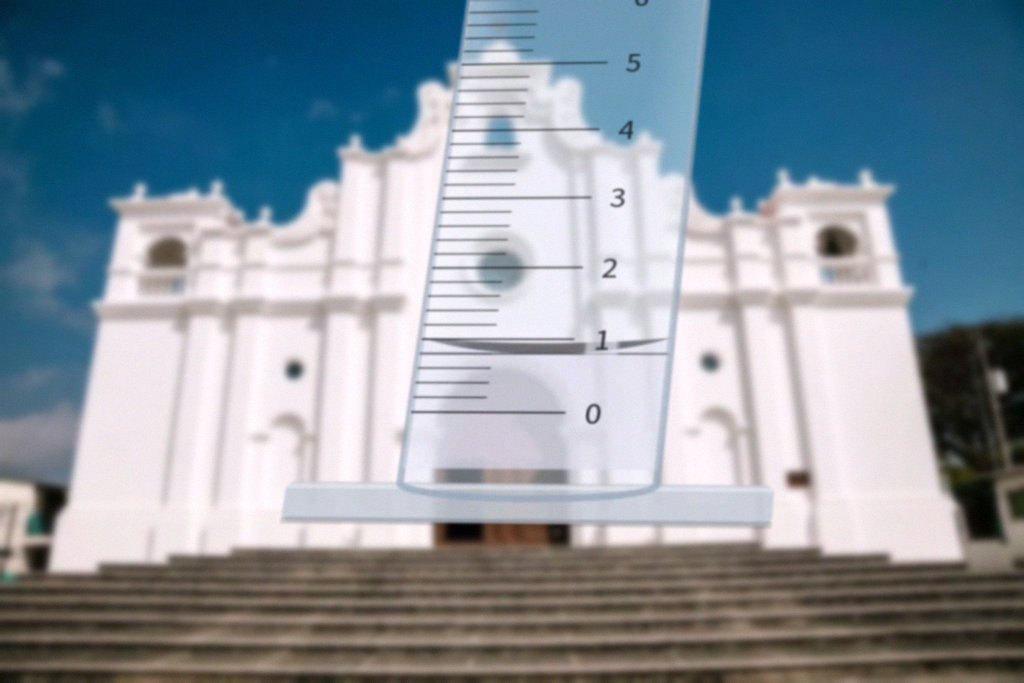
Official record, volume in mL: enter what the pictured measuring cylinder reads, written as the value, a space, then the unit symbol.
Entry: 0.8 mL
